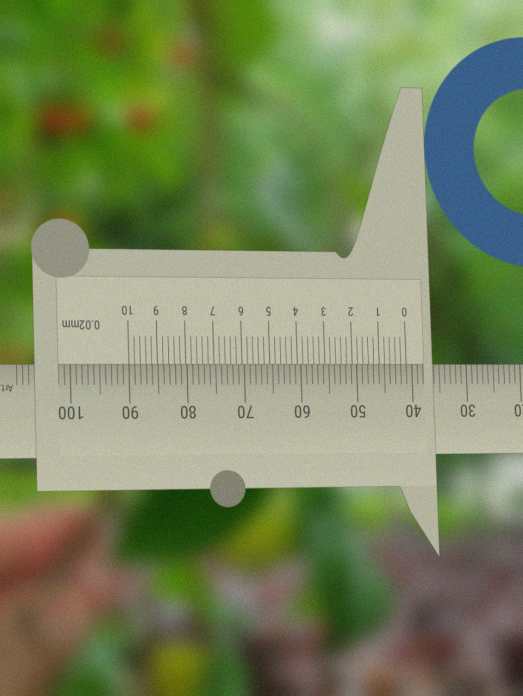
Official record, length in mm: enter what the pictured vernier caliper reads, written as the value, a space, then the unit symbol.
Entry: 41.0 mm
